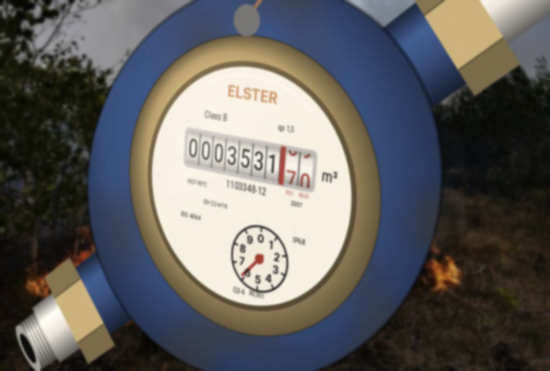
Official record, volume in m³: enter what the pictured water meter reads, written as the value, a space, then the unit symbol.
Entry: 3531.696 m³
